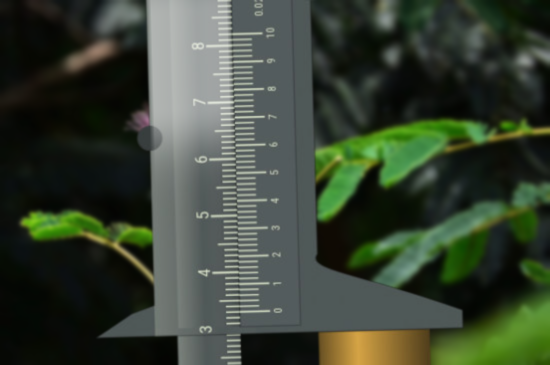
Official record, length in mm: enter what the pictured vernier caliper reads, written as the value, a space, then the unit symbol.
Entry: 33.0 mm
